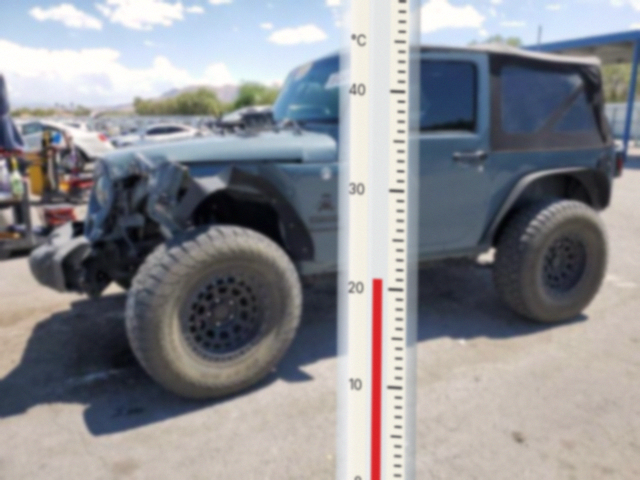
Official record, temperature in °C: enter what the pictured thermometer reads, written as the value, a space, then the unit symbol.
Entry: 21 °C
